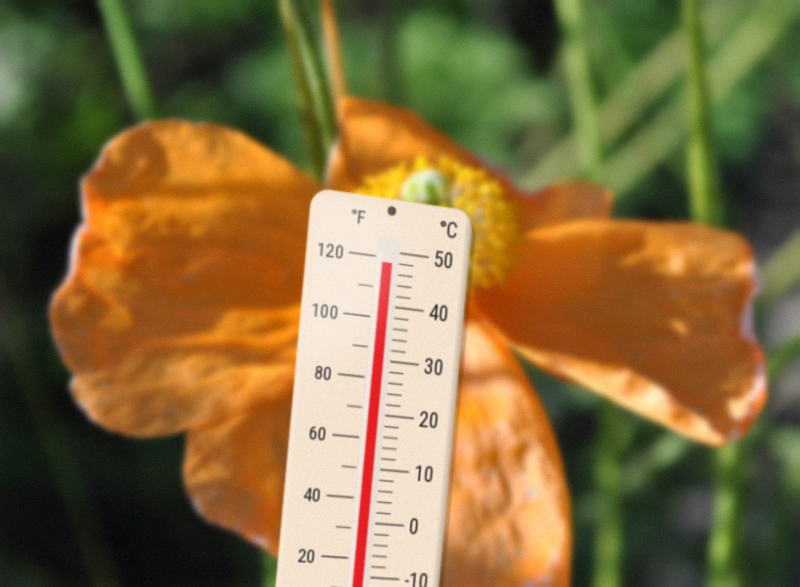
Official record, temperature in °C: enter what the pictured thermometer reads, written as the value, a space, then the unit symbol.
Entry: 48 °C
